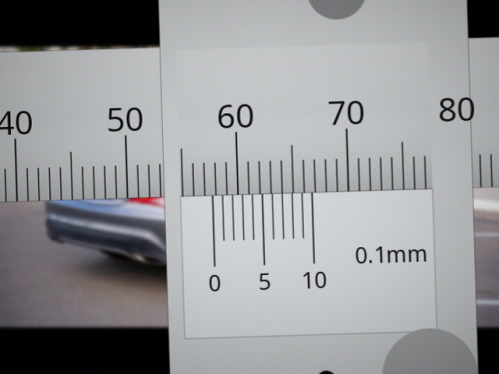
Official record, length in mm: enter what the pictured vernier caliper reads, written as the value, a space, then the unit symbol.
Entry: 57.7 mm
